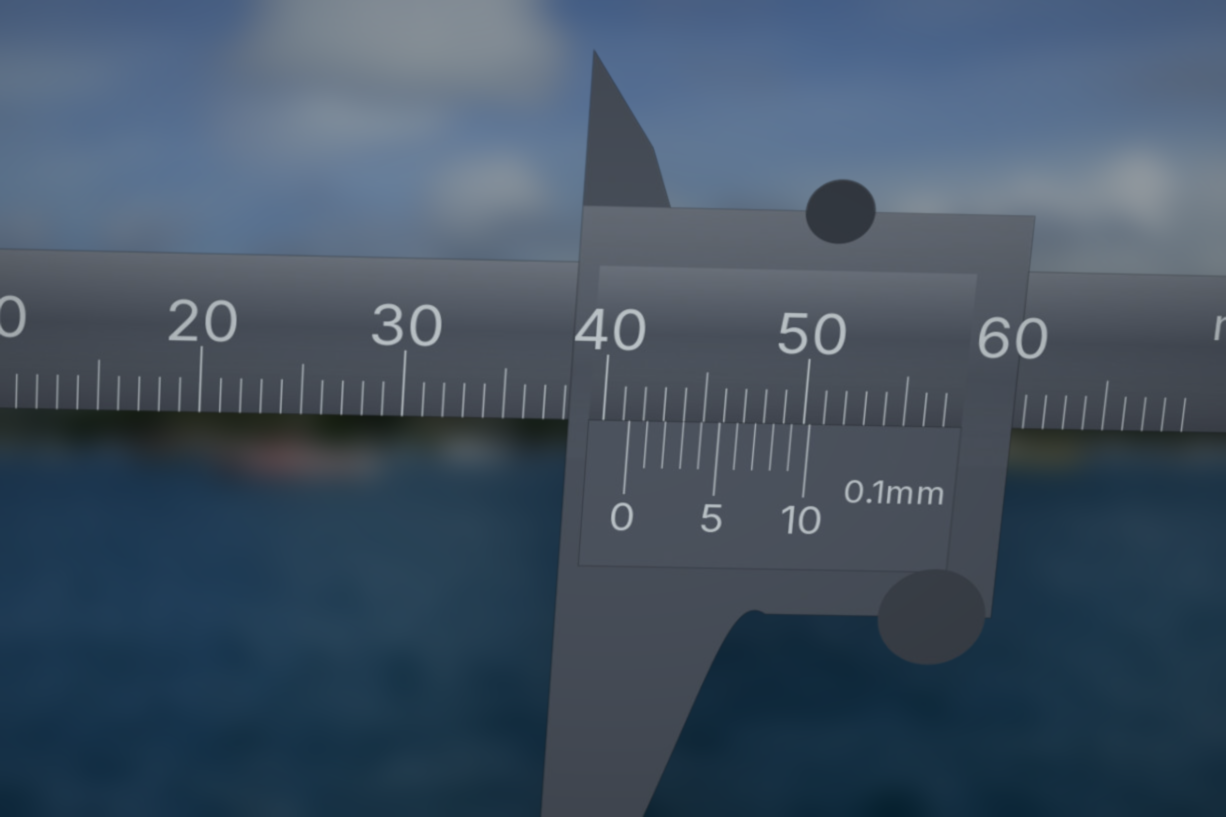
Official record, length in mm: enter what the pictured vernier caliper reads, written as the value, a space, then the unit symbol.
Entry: 41.3 mm
